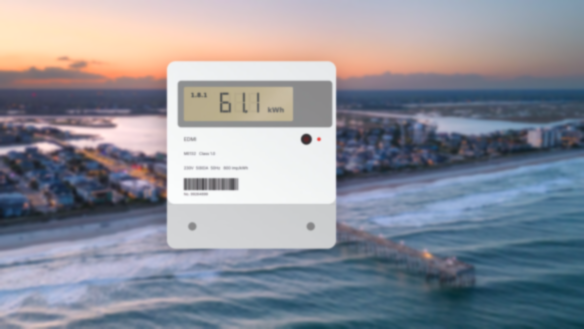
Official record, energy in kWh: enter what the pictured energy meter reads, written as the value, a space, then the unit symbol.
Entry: 61.1 kWh
